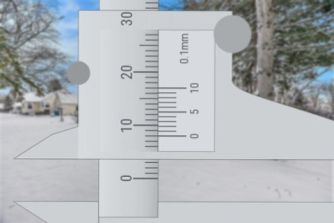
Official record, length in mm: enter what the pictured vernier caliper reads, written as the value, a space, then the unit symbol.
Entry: 8.0 mm
